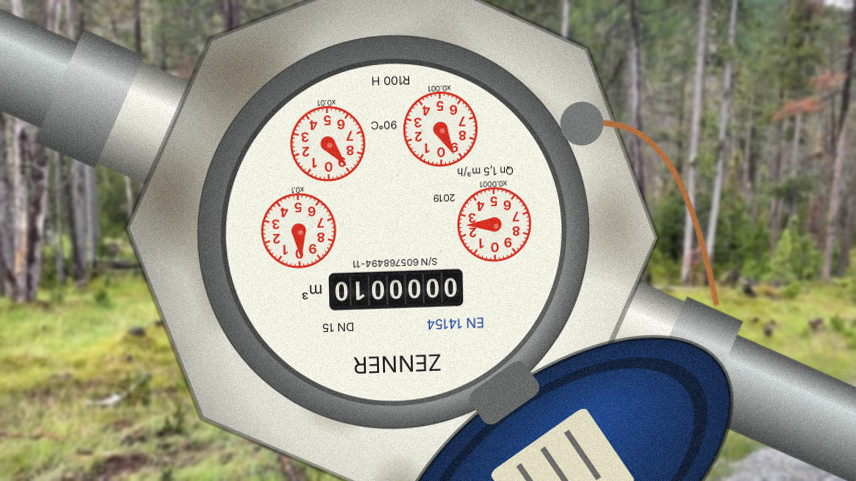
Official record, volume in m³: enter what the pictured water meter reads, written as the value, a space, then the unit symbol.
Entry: 9.9892 m³
